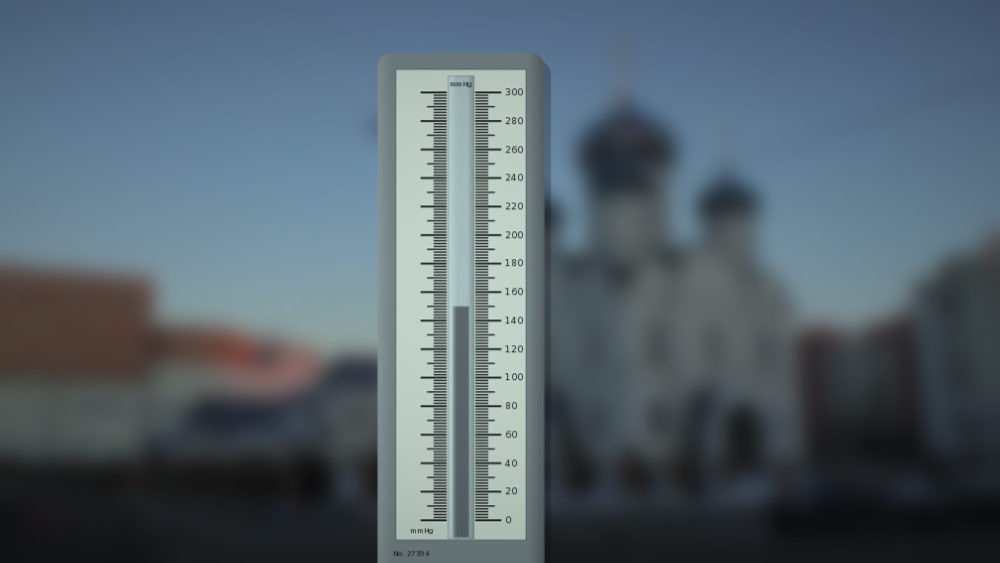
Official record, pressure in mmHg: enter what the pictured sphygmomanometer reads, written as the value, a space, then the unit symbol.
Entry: 150 mmHg
